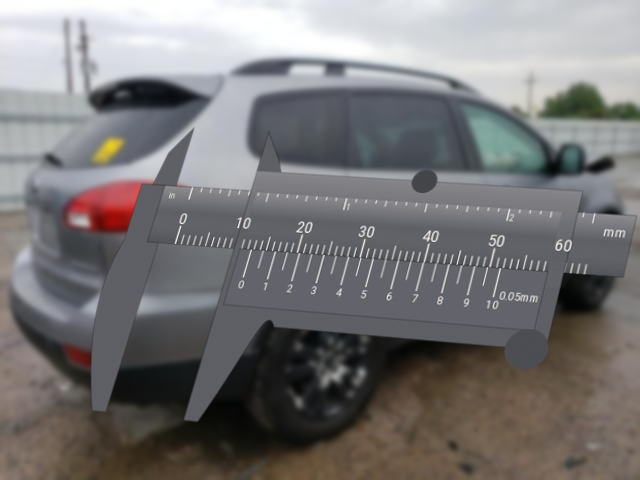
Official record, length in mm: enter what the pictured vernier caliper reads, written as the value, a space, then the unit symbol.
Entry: 12.6 mm
